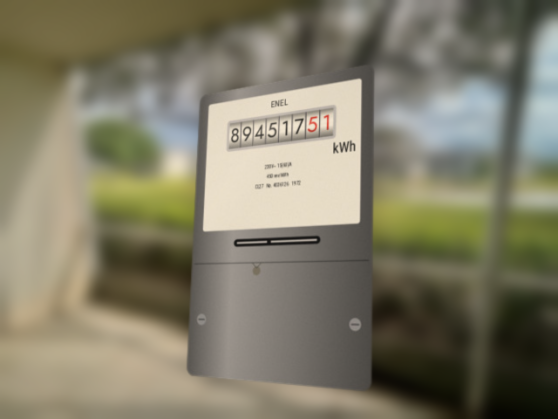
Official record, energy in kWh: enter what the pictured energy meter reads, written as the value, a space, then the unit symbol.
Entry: 894517.51 kWh
